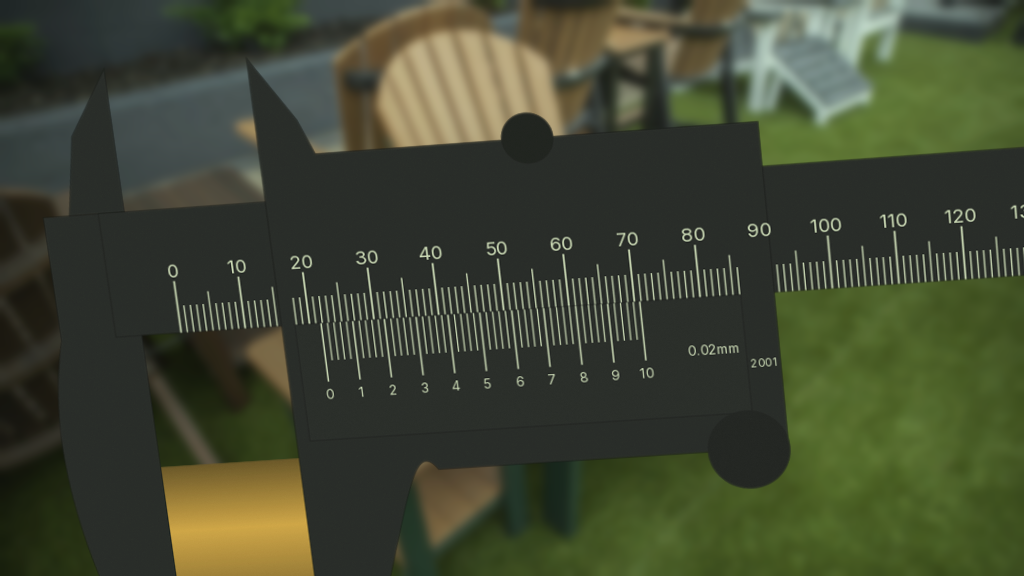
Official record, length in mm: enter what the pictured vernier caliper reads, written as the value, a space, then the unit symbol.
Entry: 21.8 mm
